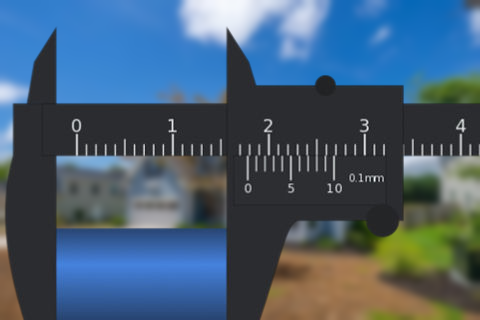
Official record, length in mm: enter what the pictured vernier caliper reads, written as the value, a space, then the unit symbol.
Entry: 17.8 mm
